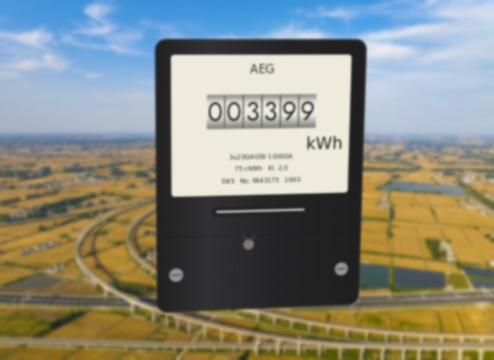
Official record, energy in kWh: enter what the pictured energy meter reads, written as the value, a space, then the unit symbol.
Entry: 3399 kWh
